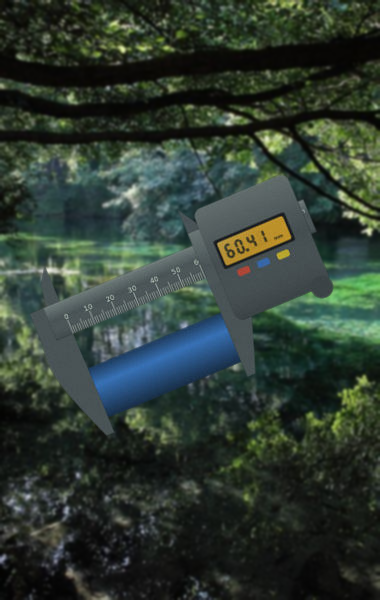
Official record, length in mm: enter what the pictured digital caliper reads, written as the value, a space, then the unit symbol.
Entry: 60.41 mm
